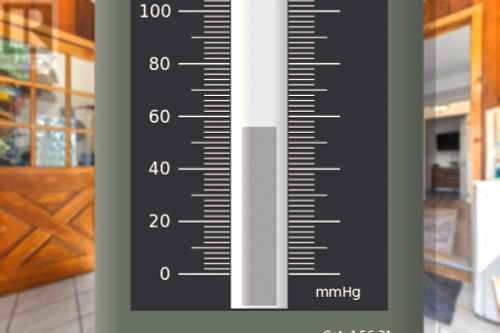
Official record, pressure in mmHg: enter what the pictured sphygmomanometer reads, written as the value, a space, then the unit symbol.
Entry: 56 mmHg
